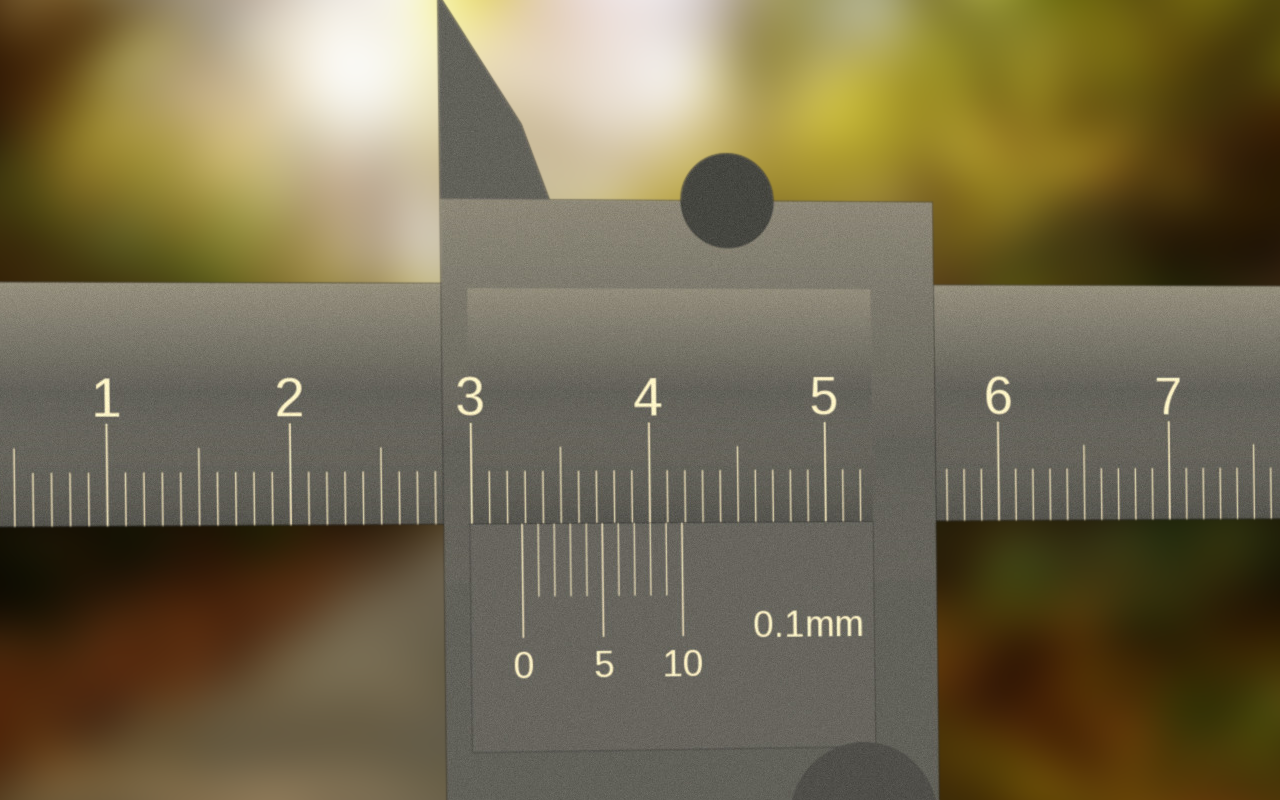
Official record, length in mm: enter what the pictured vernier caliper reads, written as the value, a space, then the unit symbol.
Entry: 32.8 mm
